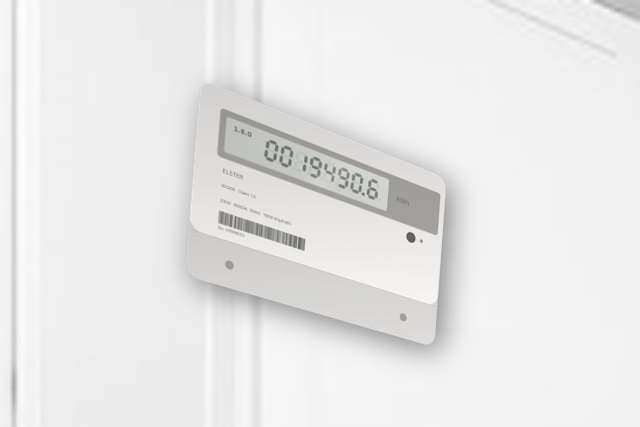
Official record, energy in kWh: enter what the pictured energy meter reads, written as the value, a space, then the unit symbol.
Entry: 19490.6 kWh
